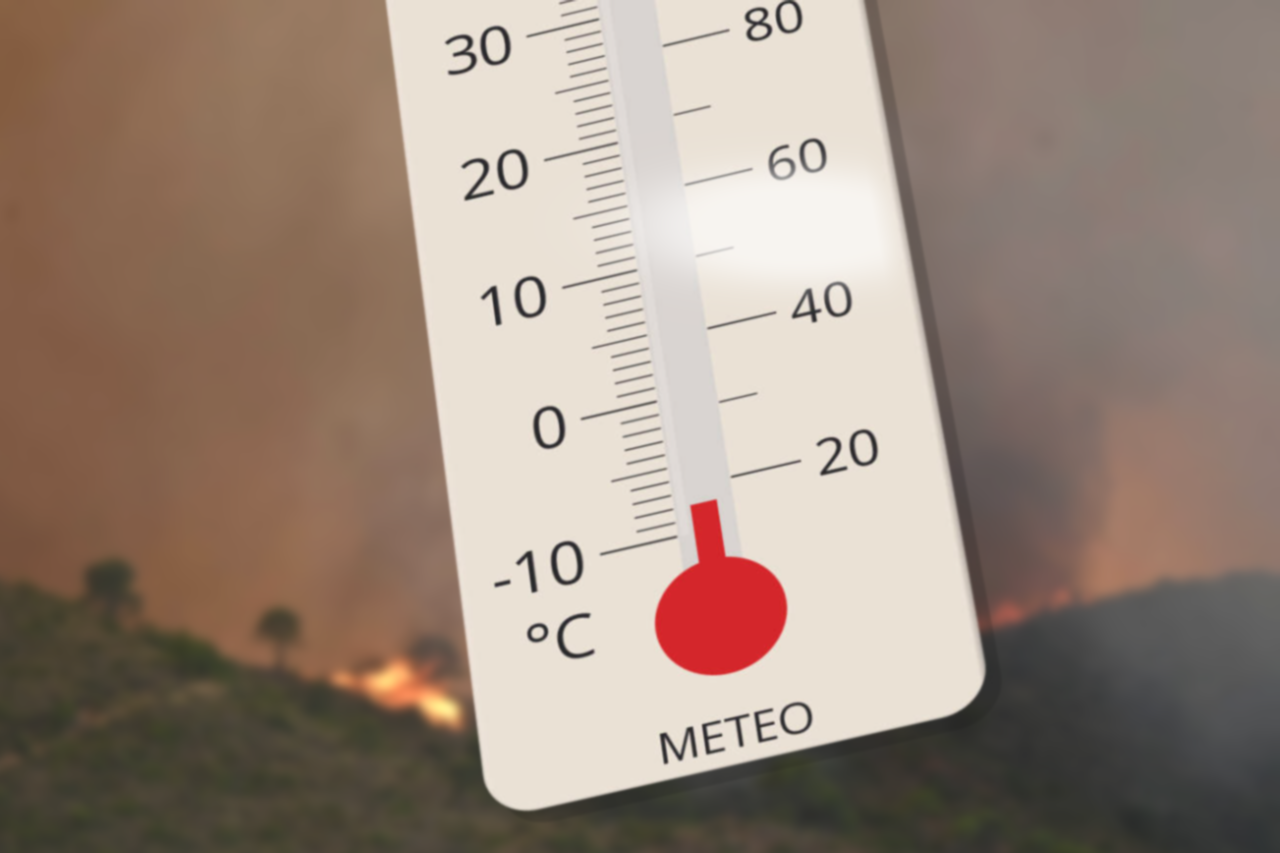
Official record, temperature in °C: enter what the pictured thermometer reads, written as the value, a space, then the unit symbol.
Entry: -8 °C
